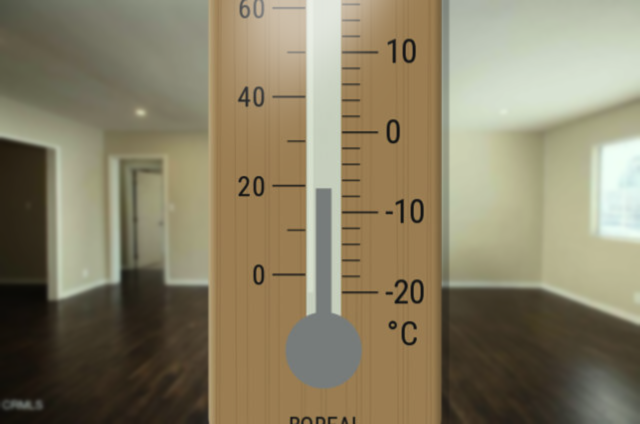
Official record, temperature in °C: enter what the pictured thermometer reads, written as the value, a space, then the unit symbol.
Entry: -7 °C
